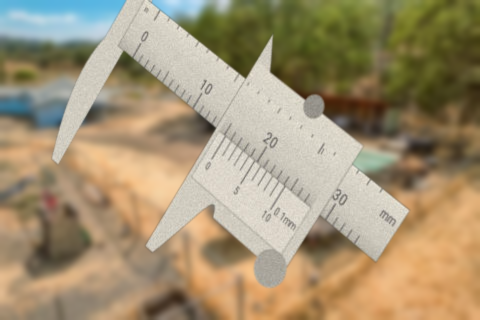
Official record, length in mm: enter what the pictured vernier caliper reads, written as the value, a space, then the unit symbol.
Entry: 15.2 mm
